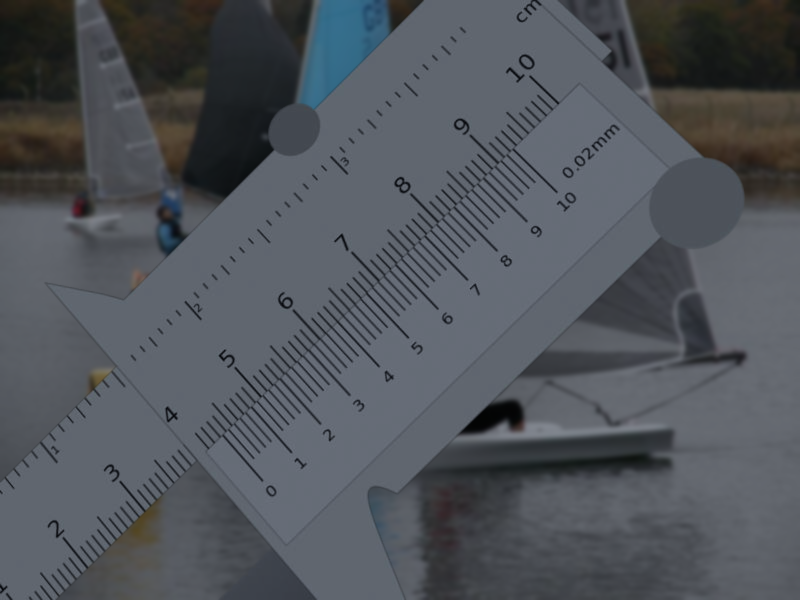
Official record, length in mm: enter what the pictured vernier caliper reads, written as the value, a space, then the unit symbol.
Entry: 43.4 mm
